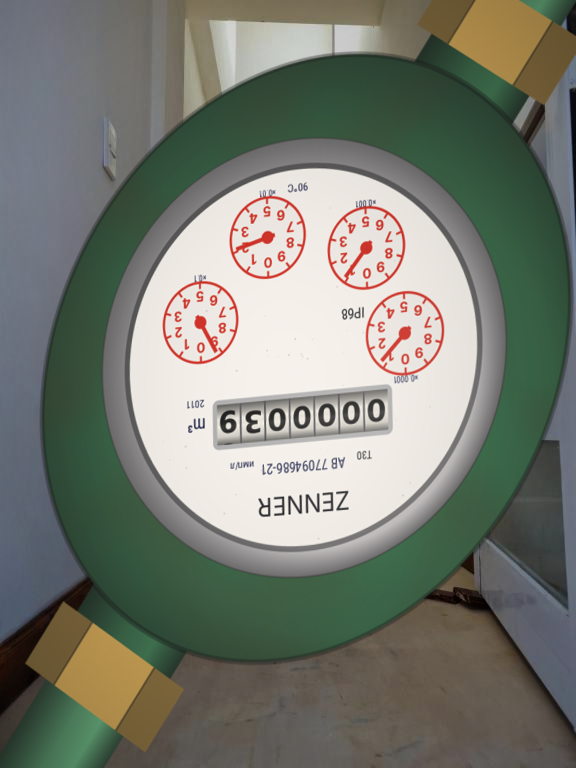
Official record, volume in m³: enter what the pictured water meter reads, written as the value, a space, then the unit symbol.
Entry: 38.9211 m³
